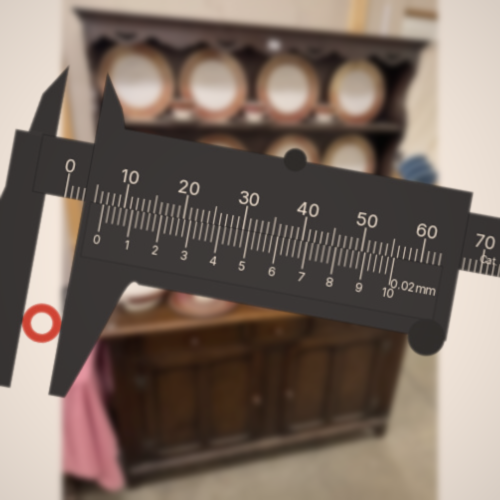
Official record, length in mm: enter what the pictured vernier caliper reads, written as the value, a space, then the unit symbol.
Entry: 6.5 mm
